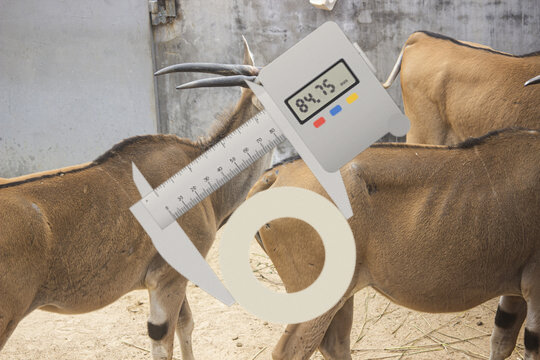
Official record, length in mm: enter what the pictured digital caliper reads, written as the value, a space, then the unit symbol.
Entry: 84.75 mm
